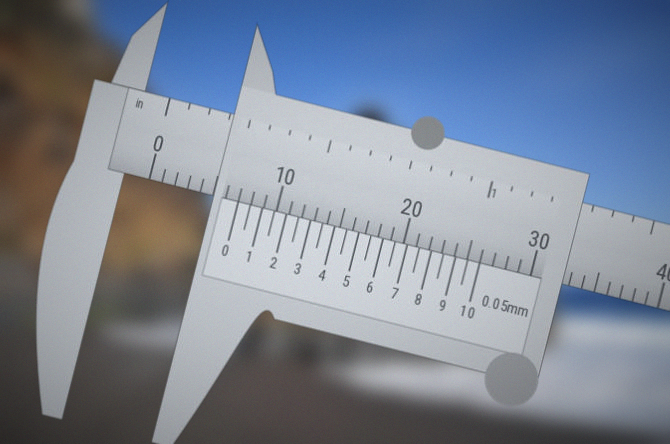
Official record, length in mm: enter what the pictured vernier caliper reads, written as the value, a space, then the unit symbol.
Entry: 7.0 mm
